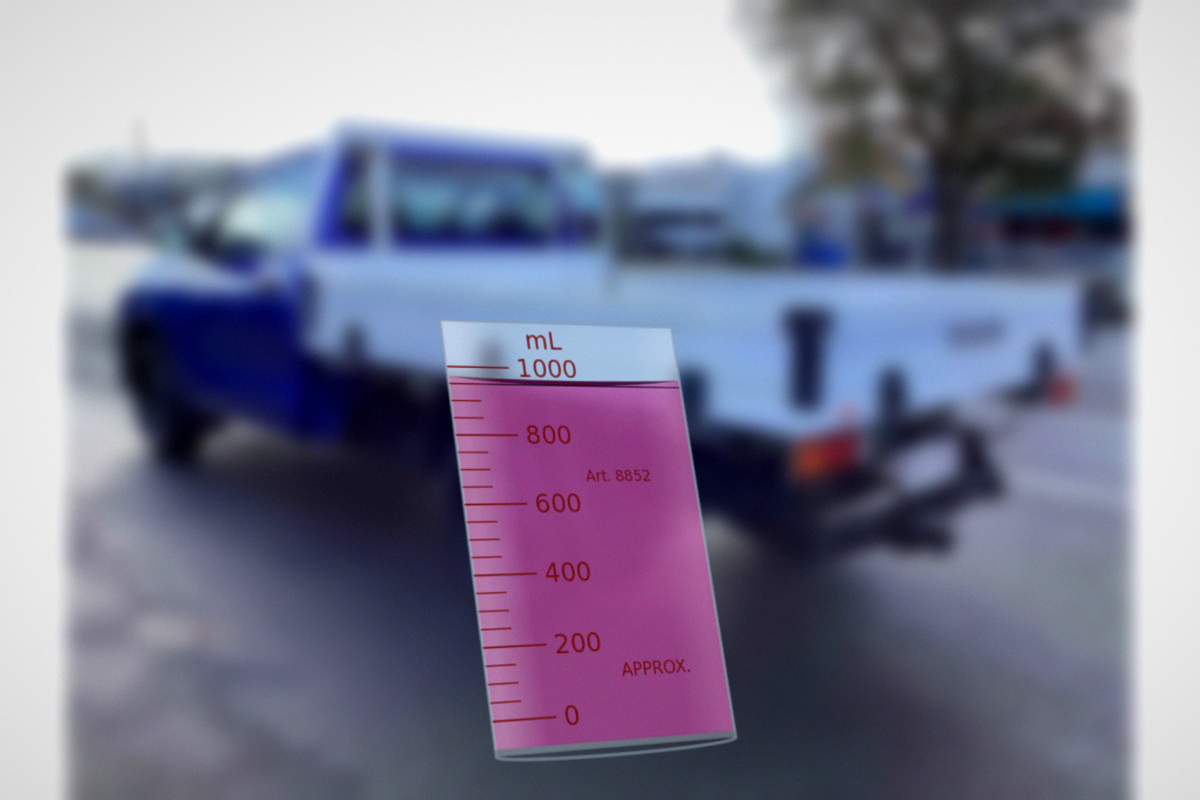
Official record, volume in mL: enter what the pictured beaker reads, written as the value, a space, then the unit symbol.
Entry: 950 mL
